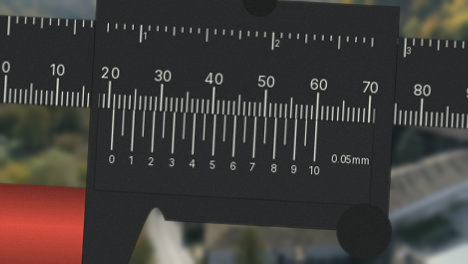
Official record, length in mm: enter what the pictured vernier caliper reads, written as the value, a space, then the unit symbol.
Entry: 21.0 mm
